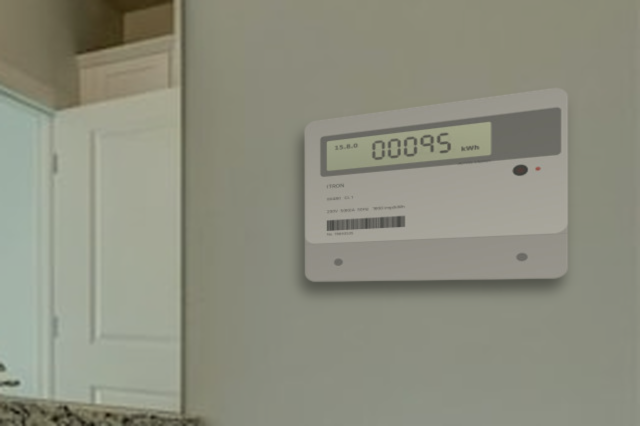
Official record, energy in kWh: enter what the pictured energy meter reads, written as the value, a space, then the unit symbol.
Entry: 95 kWh
